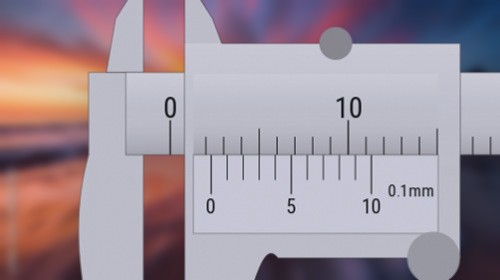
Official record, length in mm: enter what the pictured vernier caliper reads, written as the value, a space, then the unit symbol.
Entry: 2.3 mm
